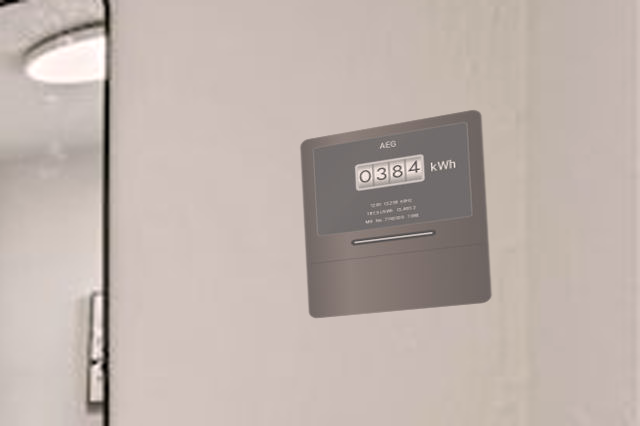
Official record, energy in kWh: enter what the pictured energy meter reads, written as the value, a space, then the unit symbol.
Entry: 384 kWh
